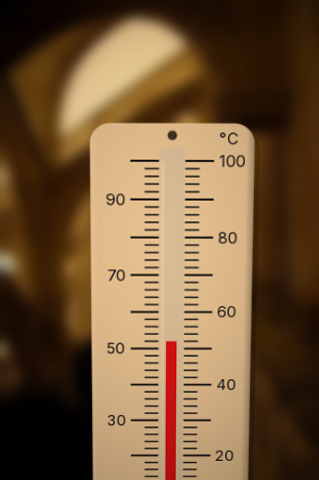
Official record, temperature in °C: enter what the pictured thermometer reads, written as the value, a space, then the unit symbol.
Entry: 52 °C
